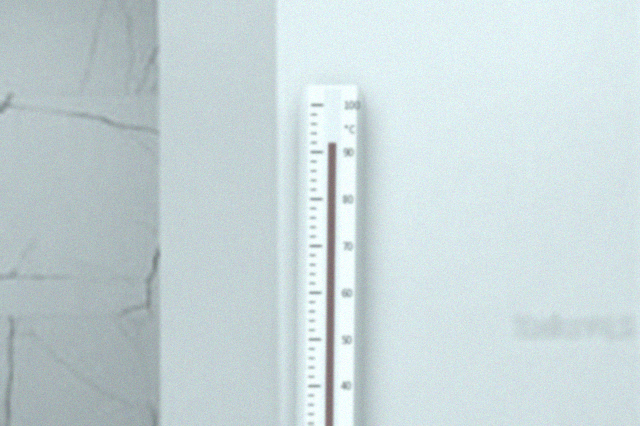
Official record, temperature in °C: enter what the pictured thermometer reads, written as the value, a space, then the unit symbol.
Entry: 92 °C
